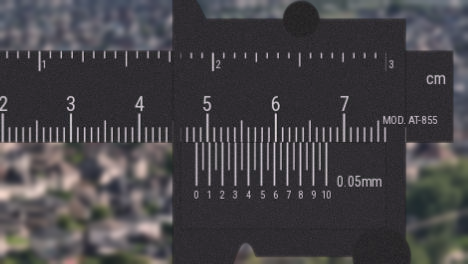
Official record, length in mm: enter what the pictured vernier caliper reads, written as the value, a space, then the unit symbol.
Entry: 48.4 mm
